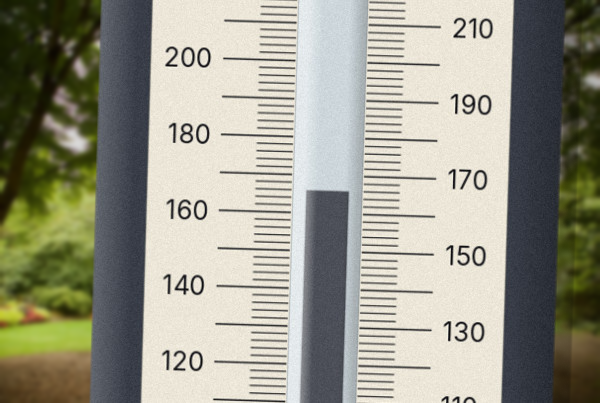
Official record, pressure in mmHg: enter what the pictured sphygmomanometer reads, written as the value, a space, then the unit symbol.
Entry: 166 mmHg
